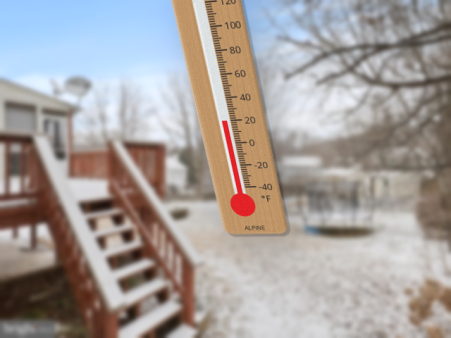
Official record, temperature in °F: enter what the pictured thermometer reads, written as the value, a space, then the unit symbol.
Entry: 20 °F
